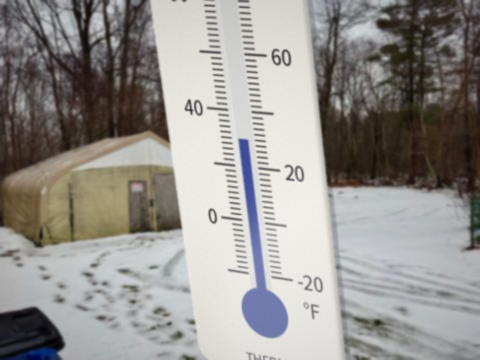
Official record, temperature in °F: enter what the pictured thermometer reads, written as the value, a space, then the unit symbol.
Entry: 30 °F
